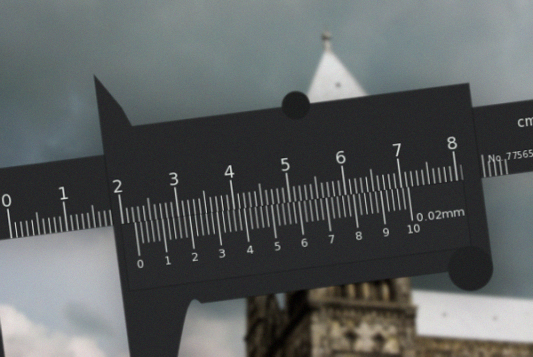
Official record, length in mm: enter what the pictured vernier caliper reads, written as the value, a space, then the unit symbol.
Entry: 22.2 mm
